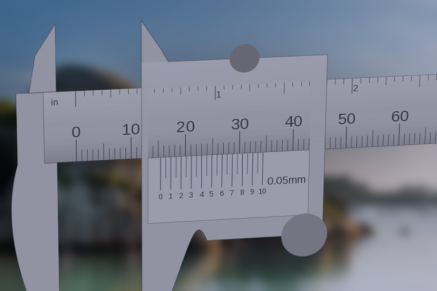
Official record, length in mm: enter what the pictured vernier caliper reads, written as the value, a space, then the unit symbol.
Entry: 15.4 mm
